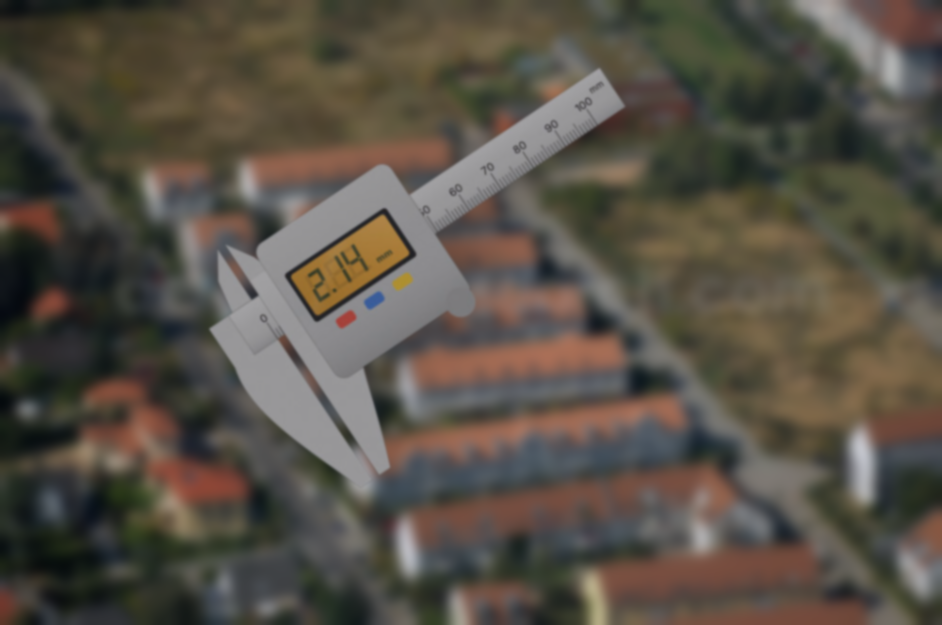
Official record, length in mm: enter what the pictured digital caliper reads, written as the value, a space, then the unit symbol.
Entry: 2.14 mm
